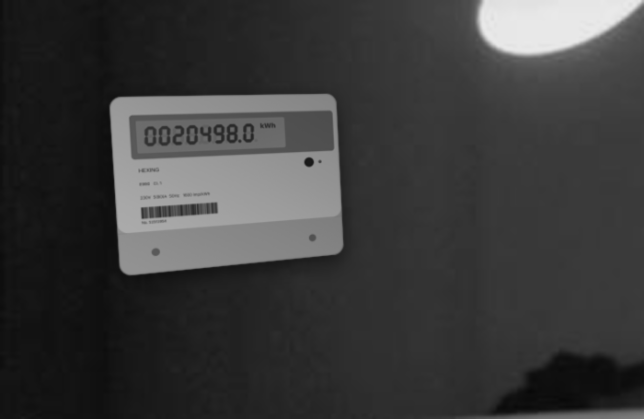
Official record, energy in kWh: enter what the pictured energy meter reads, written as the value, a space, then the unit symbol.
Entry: 20498.0 kWh
